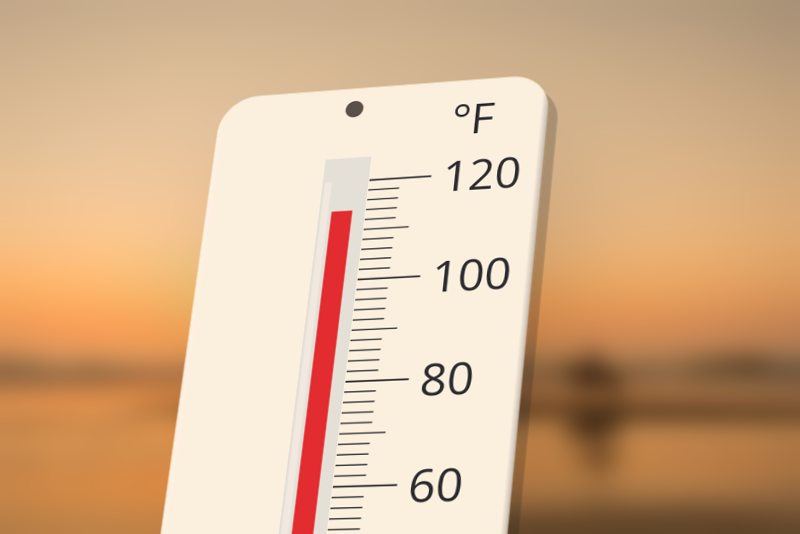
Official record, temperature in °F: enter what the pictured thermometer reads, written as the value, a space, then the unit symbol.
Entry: 114 °F
